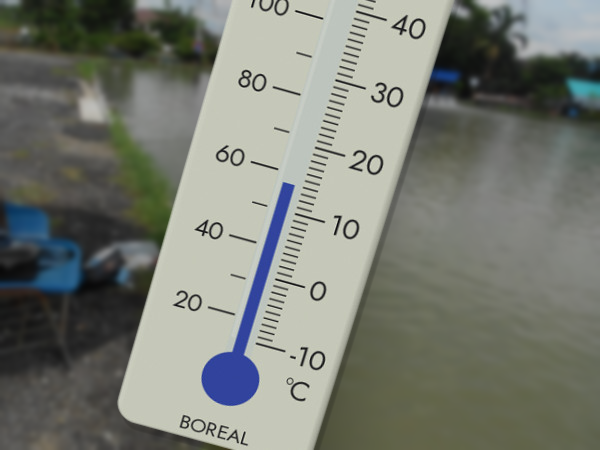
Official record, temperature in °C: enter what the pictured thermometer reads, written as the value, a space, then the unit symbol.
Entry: 14 °C
